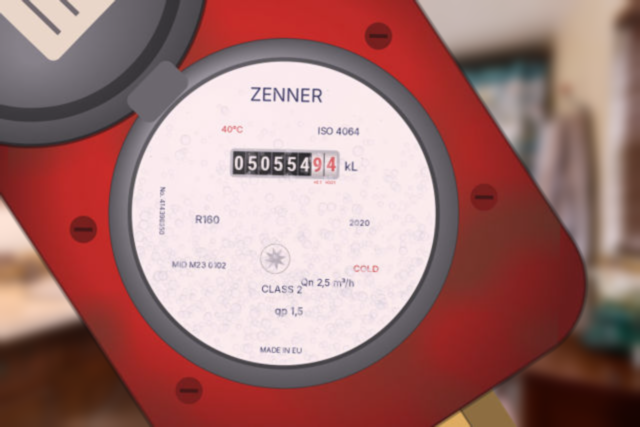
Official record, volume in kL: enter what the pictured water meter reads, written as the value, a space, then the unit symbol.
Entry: 50554.94 kL
